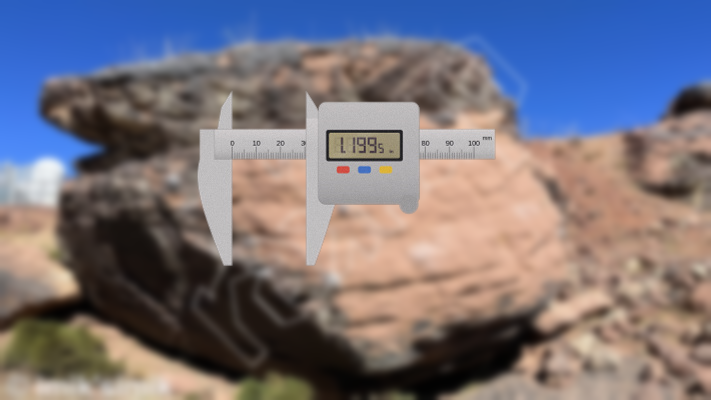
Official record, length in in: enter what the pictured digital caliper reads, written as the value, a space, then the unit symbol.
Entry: 1.1995 in
